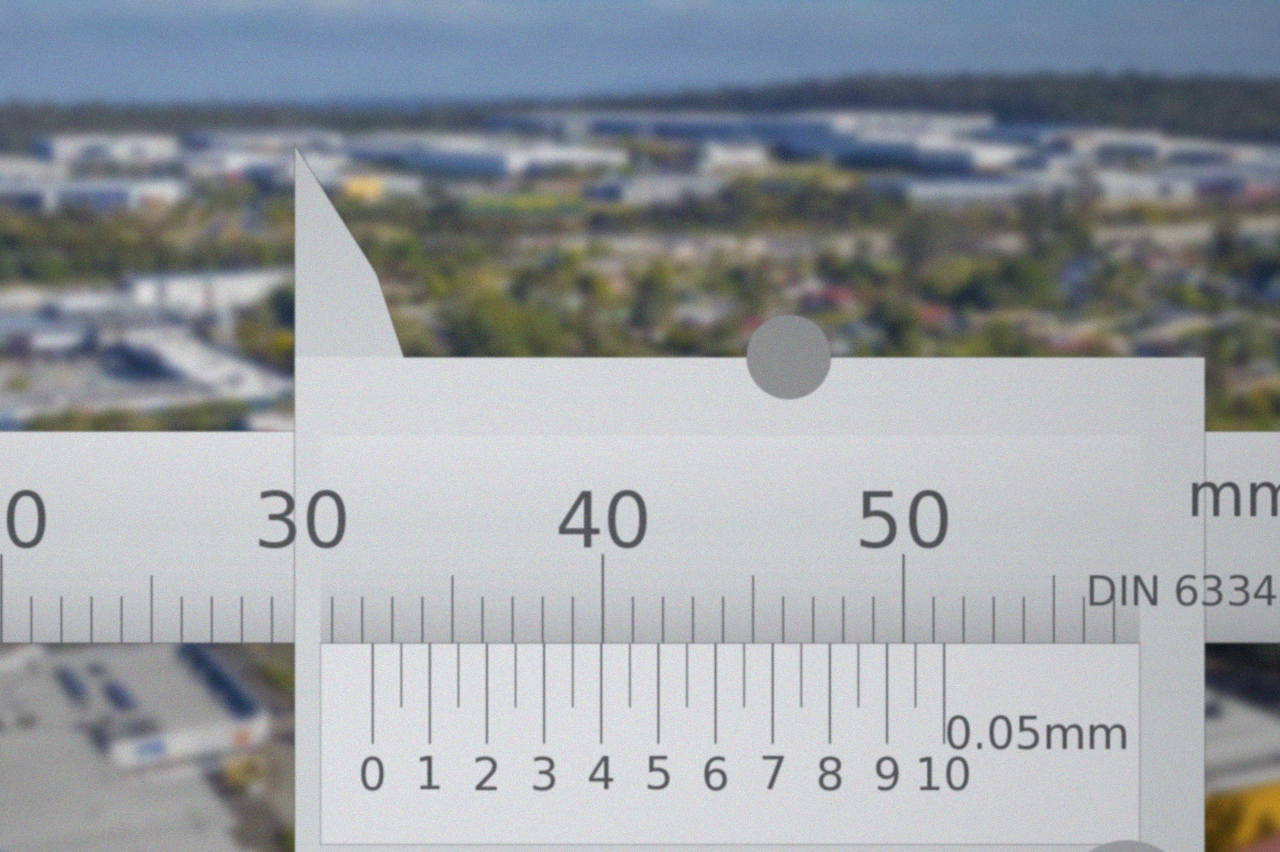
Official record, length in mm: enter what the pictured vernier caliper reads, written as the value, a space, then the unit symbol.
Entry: 32.35 mm
